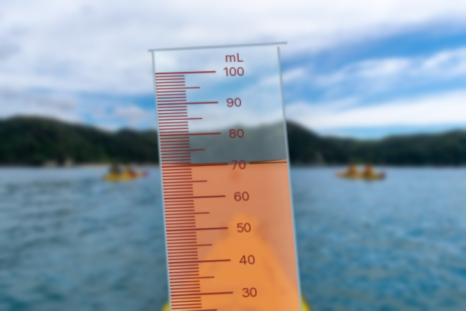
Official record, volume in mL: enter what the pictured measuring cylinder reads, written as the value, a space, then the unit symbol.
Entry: 70 mL
